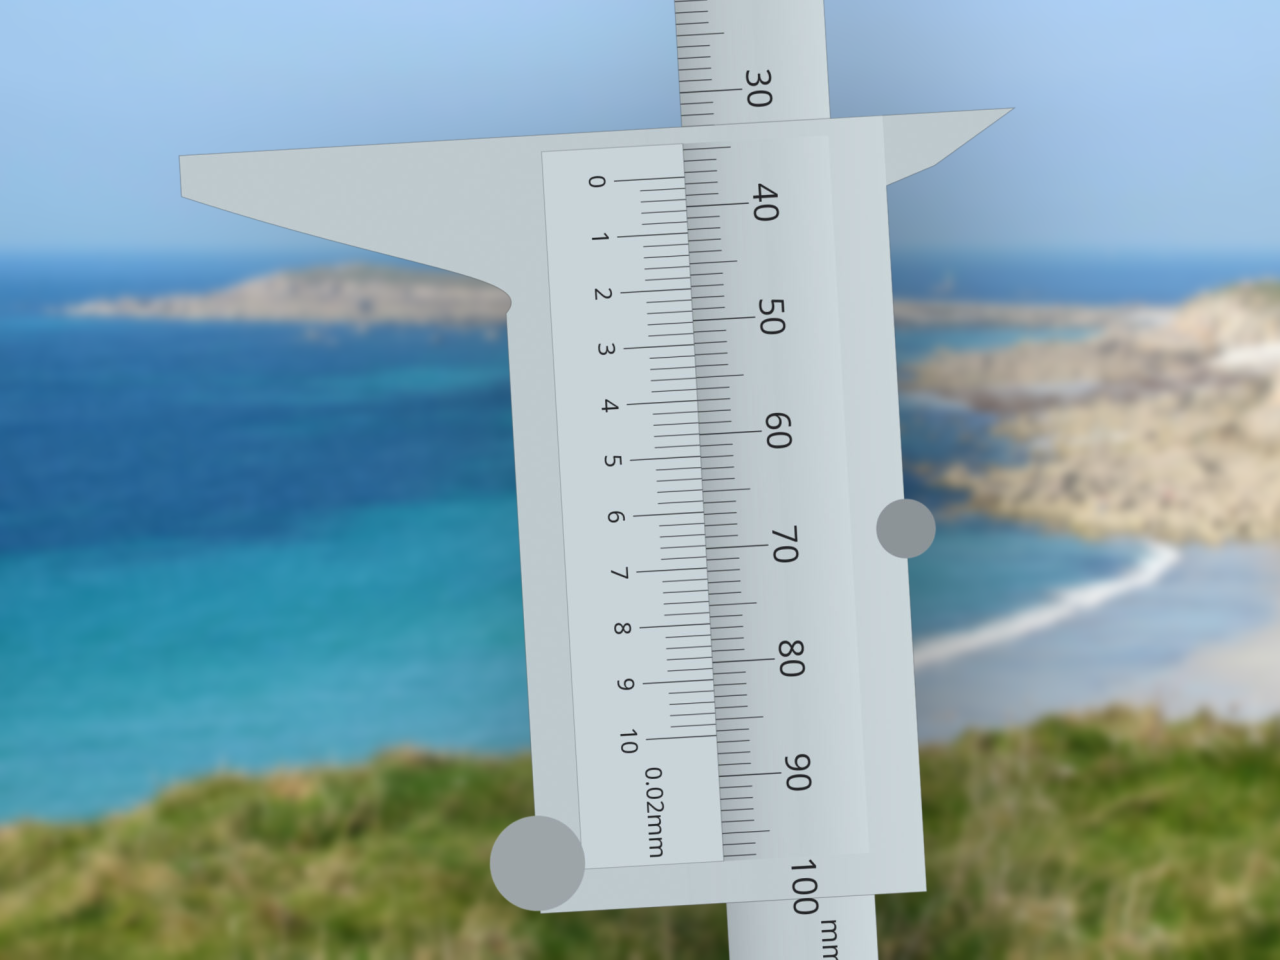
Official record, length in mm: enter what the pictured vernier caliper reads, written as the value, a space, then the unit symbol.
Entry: 37.4 mm
